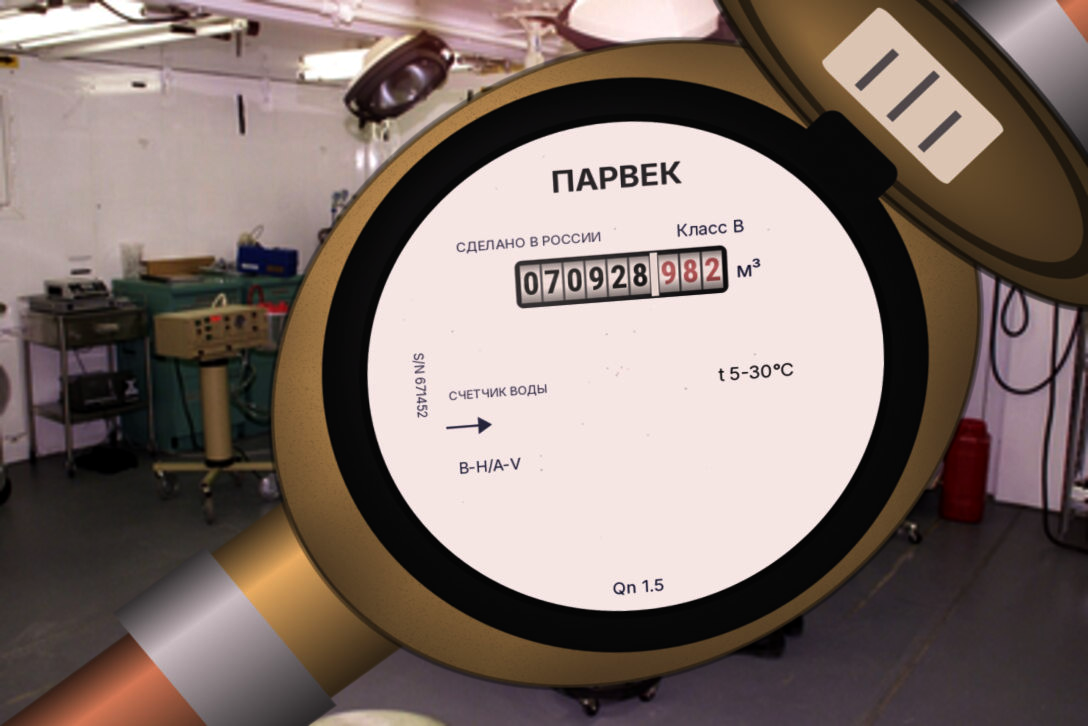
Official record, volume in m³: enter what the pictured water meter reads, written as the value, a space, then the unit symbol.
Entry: 70928.982 m³
